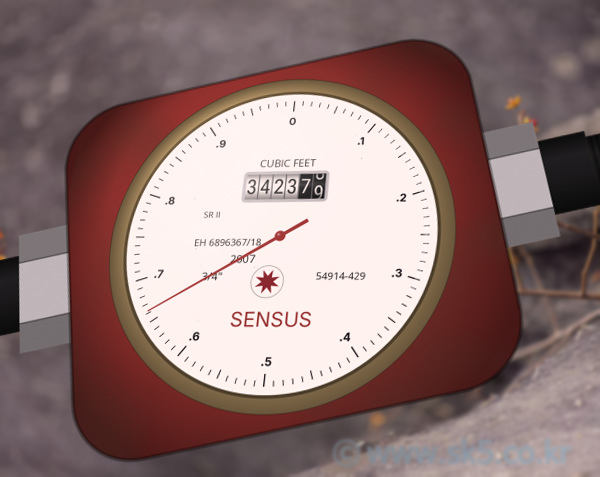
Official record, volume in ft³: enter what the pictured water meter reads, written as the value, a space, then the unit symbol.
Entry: 342378.66 ft³
